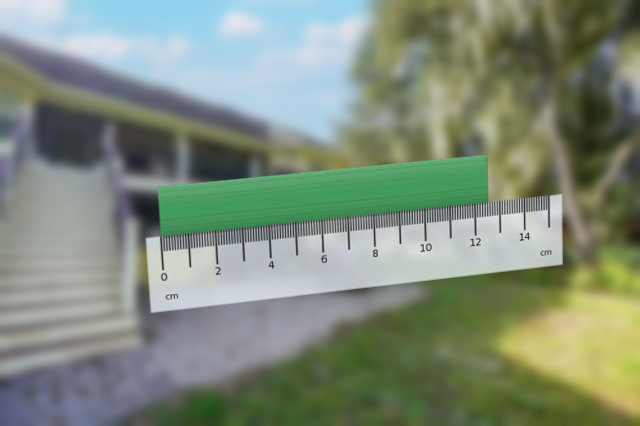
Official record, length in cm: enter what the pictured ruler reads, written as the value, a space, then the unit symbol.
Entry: 12.5 cm
